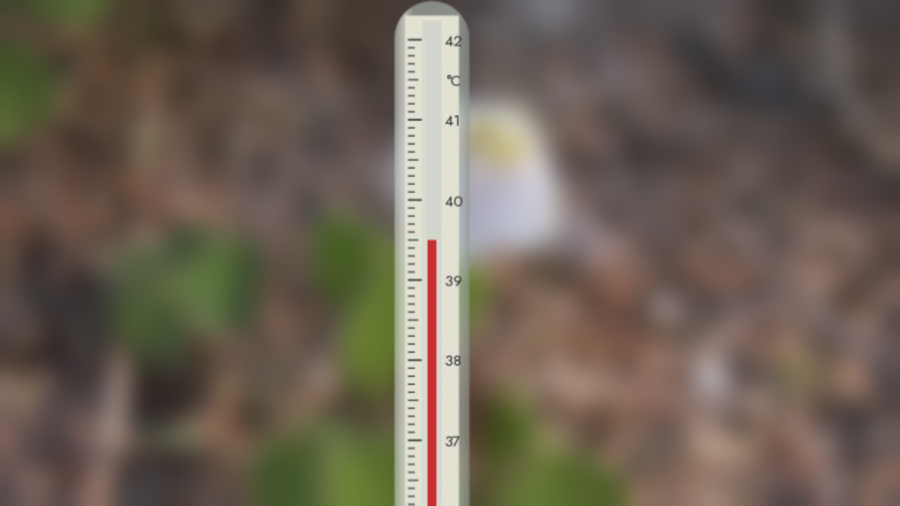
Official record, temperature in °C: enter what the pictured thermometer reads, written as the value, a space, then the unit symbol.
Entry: 39.5 °C
